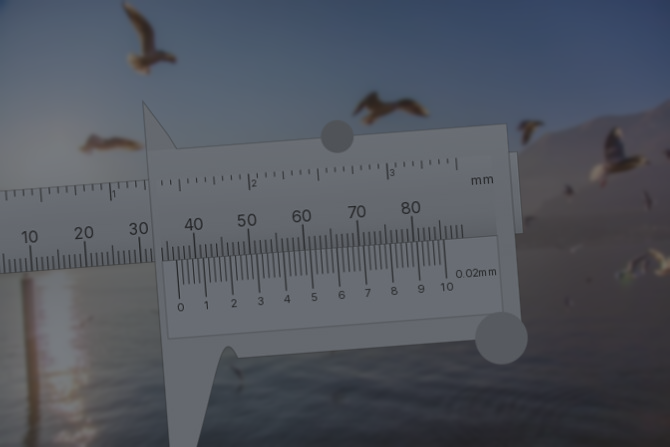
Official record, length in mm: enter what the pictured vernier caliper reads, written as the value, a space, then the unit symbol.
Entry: 36.5 mm
